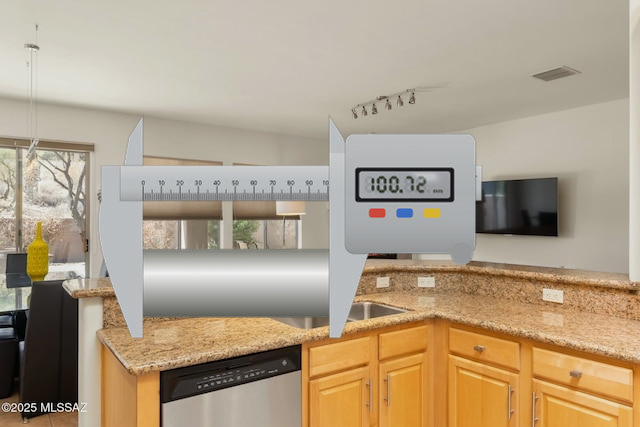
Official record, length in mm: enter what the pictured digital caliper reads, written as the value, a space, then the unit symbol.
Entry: 100.72 mm
